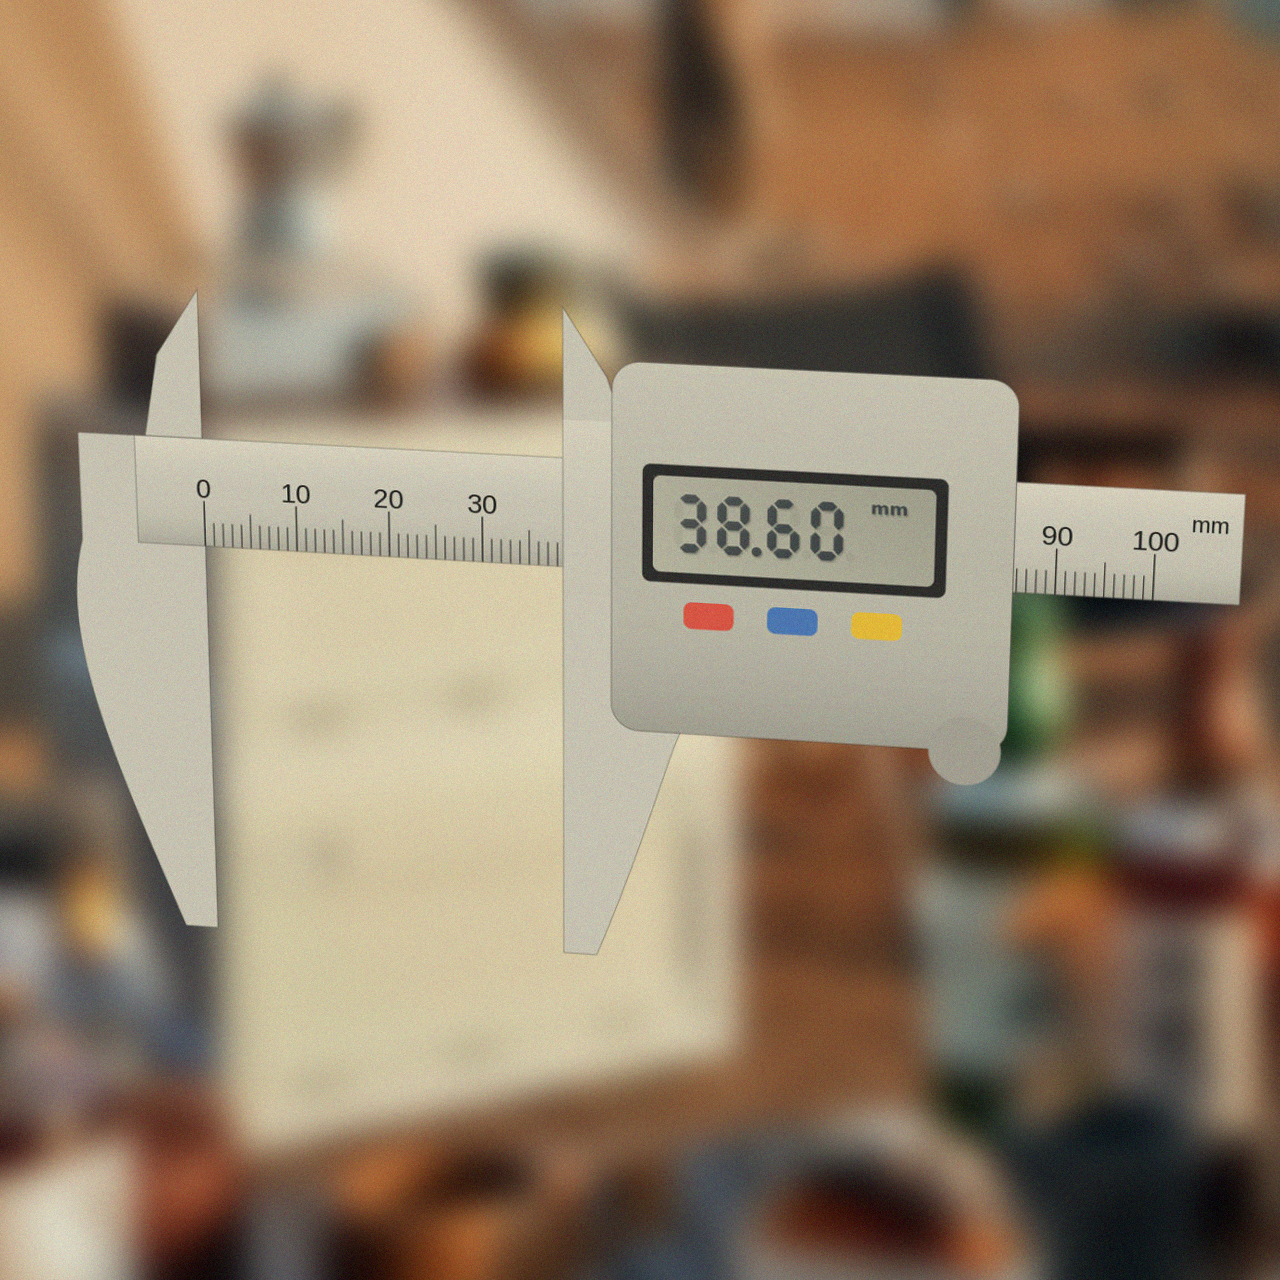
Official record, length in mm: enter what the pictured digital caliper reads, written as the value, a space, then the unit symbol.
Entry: 38.60 mm
